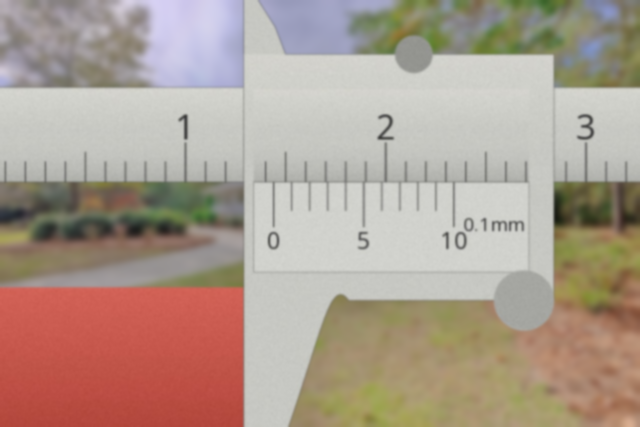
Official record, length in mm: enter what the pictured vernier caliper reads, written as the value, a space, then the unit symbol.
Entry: 14.4 mm
